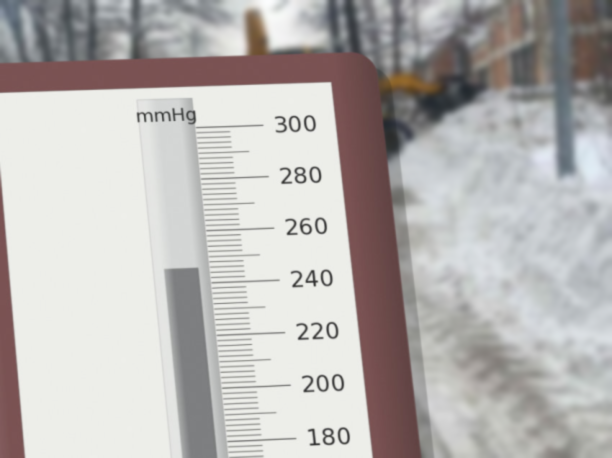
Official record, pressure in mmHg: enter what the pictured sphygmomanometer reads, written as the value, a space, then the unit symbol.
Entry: 246 mmHg
